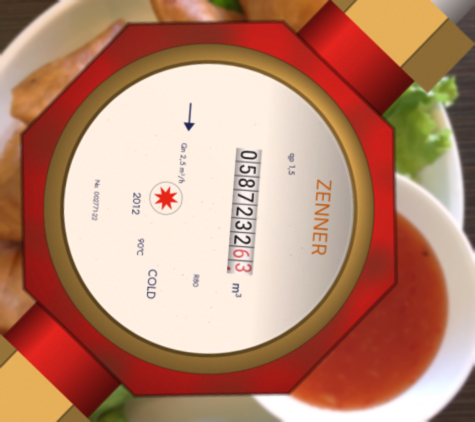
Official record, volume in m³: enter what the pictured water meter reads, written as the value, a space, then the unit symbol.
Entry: 587232.63 m³
